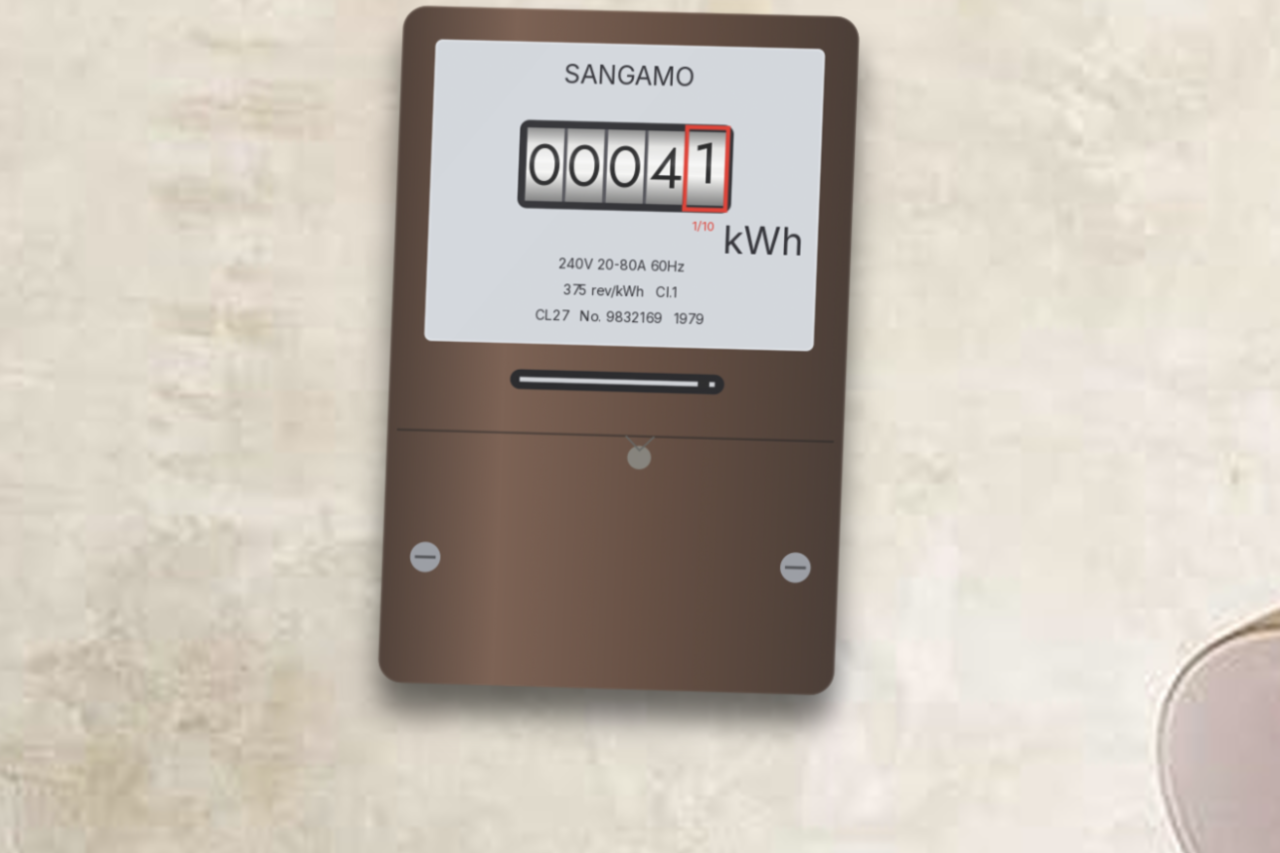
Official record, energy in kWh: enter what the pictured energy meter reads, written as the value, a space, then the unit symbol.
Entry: 4.1 kWh
